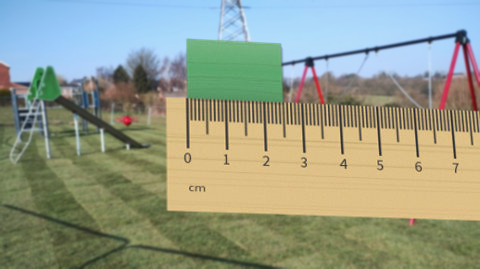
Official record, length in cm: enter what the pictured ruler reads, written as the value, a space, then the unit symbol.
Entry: 2.5 cm
